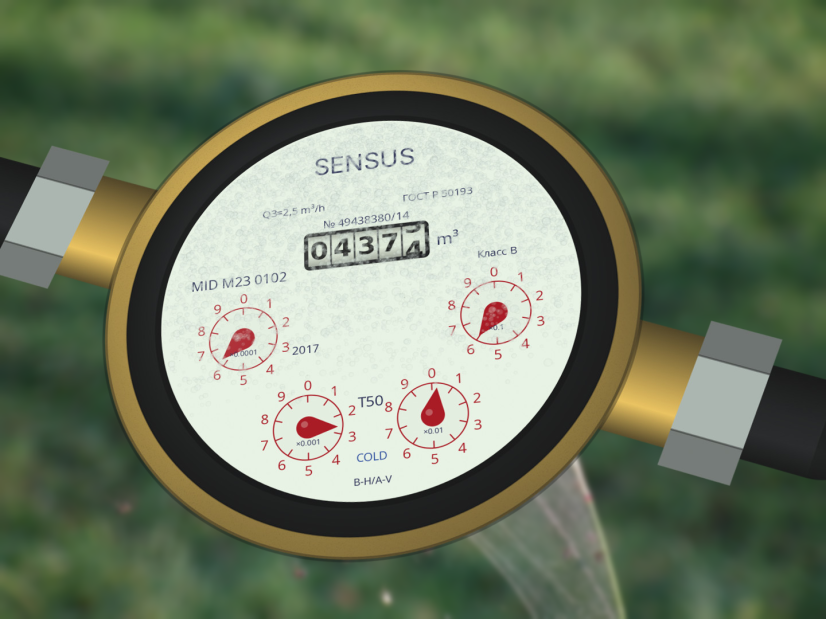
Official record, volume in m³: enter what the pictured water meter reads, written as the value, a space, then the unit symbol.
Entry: 4373.6026 m³
